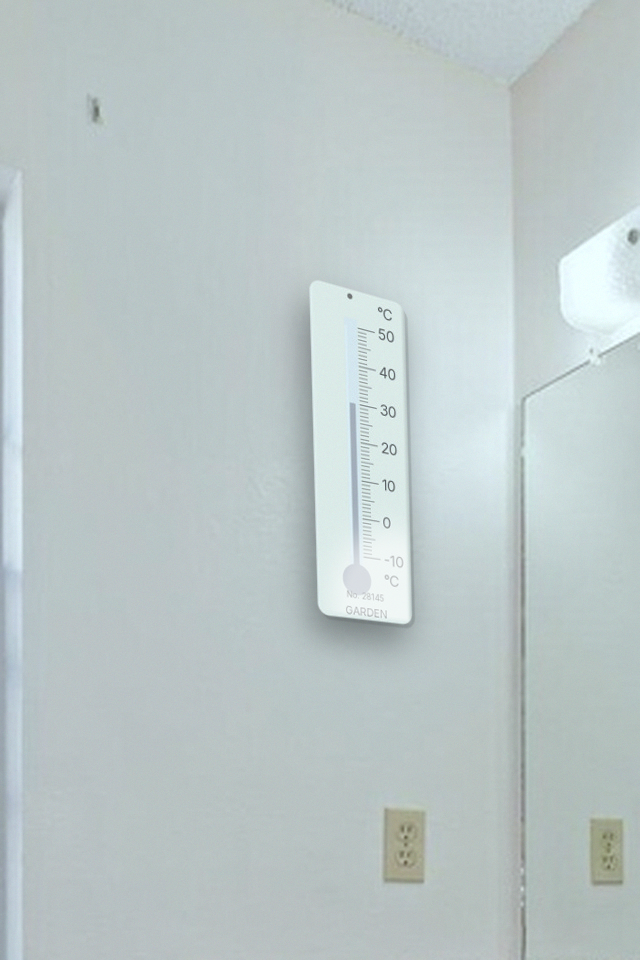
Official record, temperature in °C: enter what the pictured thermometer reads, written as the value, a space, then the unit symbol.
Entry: 30 °C
